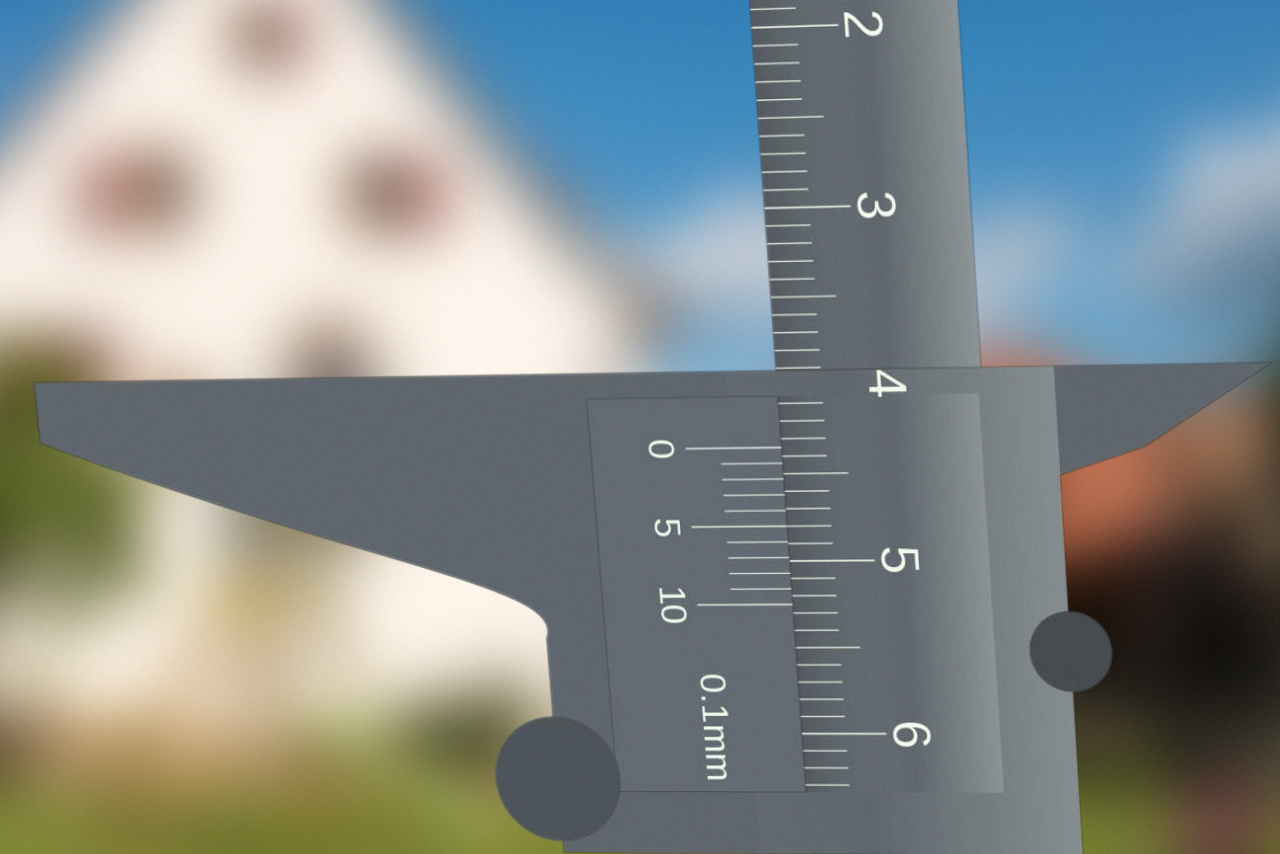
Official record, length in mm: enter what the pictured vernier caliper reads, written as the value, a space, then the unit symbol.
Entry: 43.5 mm
